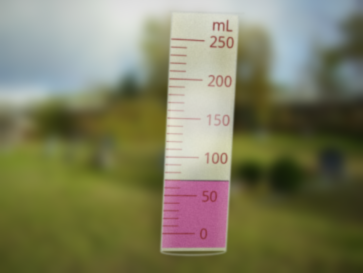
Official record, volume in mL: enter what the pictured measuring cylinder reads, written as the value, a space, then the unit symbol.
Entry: 70 mL
